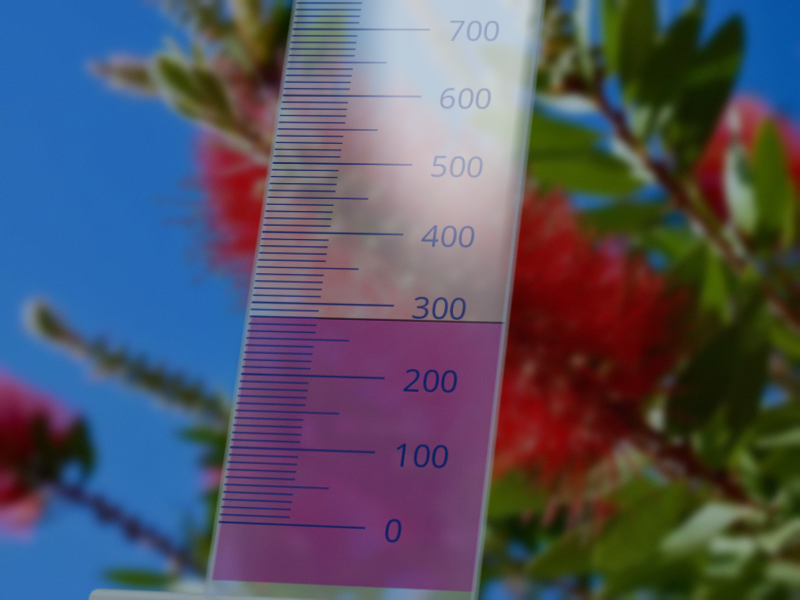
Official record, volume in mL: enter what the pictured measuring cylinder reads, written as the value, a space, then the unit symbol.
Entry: 280 mL
